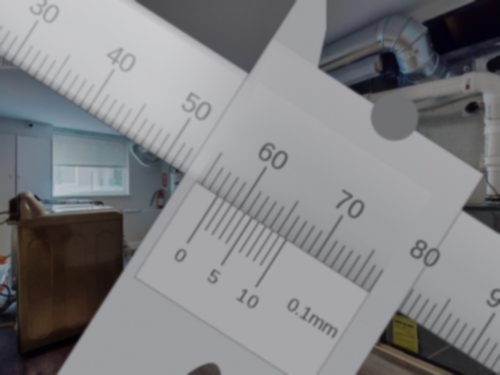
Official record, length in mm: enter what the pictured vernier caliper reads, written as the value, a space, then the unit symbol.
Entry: 57.2 mm
